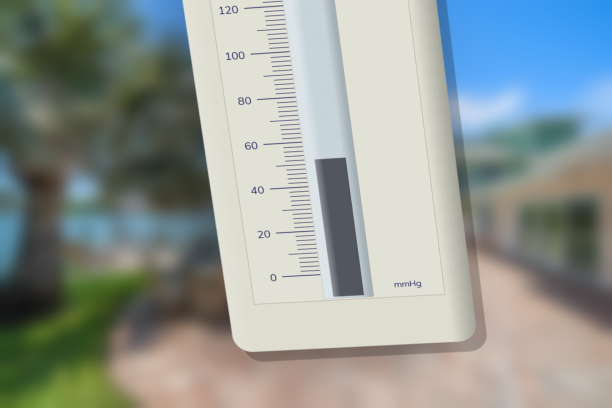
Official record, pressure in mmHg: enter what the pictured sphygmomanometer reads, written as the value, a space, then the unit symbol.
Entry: 52 mmHg
